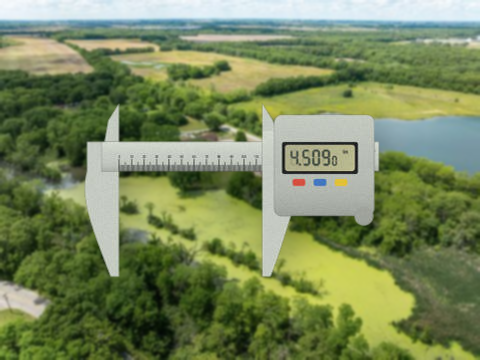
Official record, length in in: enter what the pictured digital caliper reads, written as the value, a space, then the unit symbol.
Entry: 4.5090 in
